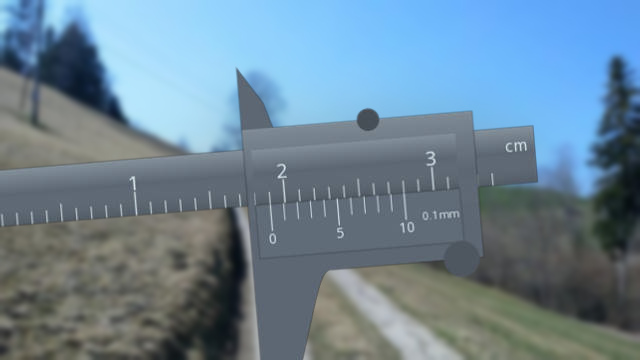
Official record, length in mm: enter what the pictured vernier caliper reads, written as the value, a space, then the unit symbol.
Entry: 19.0 mm
